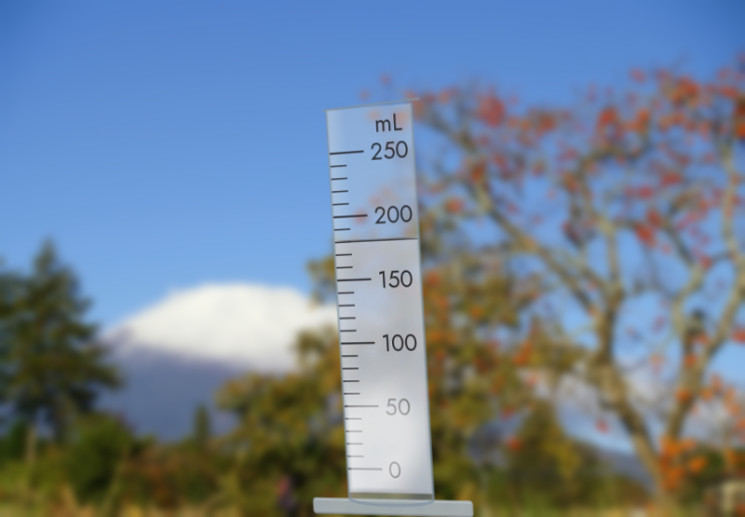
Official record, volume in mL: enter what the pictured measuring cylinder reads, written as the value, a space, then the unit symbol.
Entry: 180 mL
